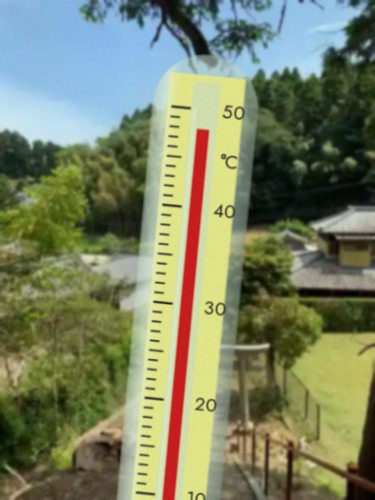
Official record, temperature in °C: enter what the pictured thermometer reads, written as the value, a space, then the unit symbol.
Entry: 48 °C
